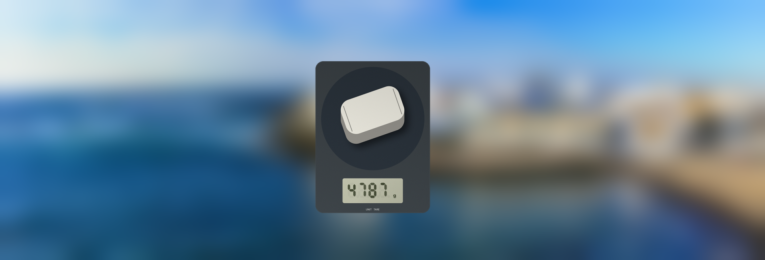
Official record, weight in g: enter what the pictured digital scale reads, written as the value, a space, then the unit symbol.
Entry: 4787 g
